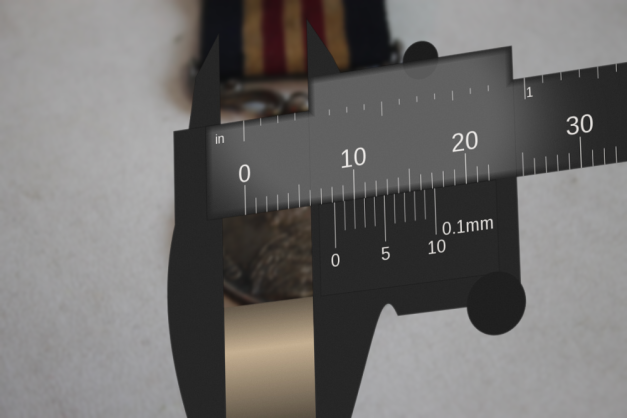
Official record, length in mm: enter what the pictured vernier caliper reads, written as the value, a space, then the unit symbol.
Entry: 8.2 mm
